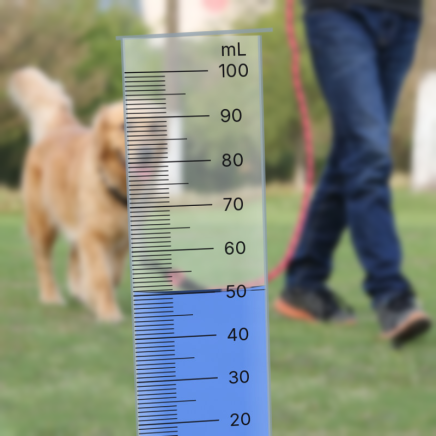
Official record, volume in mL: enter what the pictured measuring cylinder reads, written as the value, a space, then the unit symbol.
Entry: 50 mL
